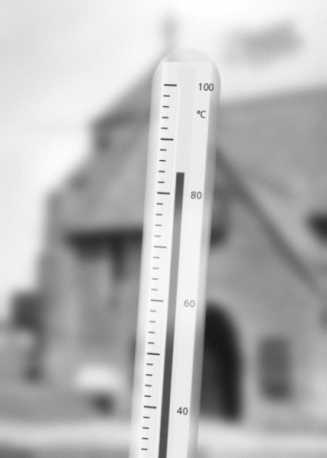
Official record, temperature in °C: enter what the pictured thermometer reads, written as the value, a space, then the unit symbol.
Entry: 84 °C
